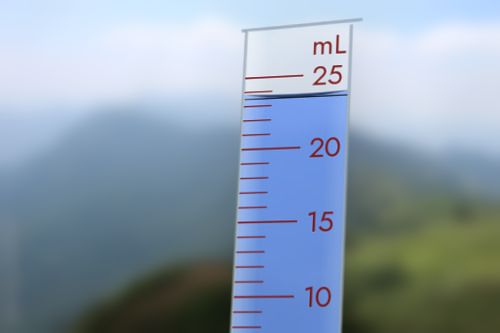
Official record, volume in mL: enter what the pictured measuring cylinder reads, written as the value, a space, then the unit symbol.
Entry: 23.5 mL
